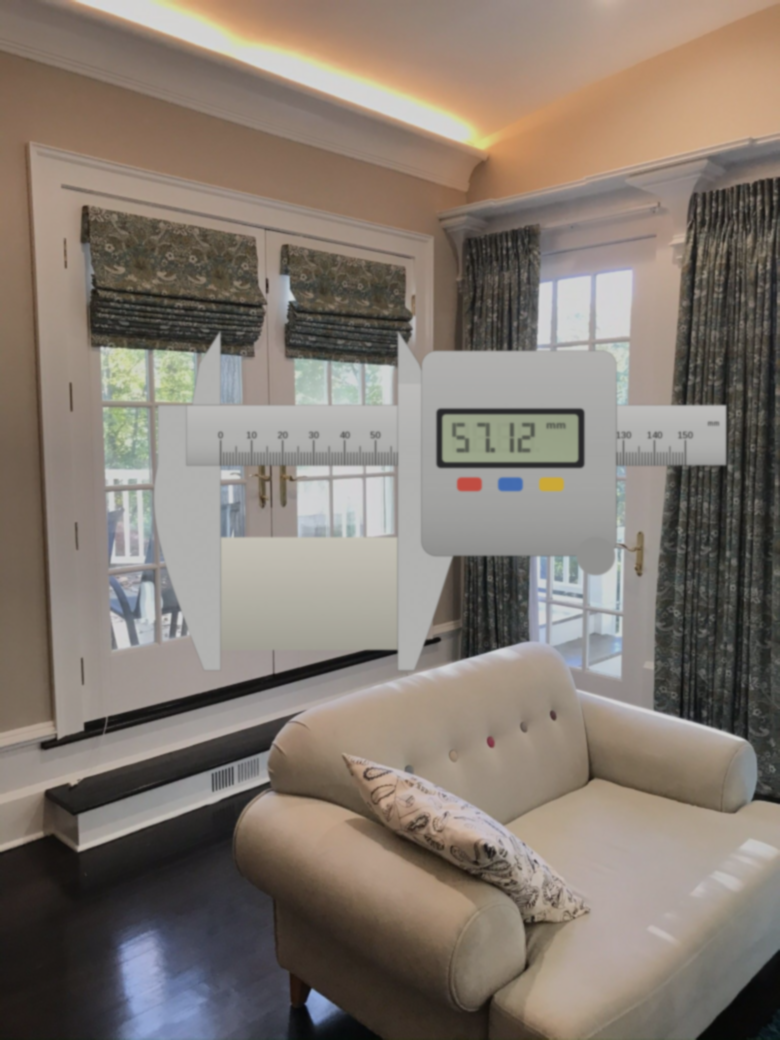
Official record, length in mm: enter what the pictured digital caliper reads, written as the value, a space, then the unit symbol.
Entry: 57.12 mm
